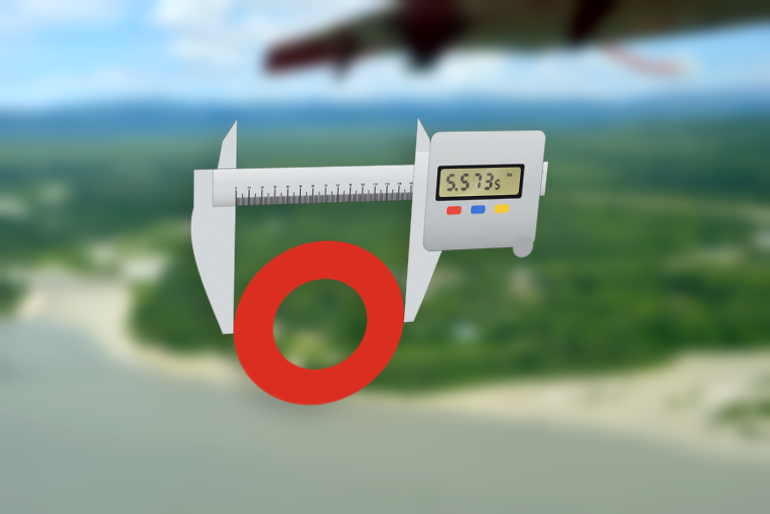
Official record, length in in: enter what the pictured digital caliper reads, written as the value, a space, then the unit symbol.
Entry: 5.5735 in
